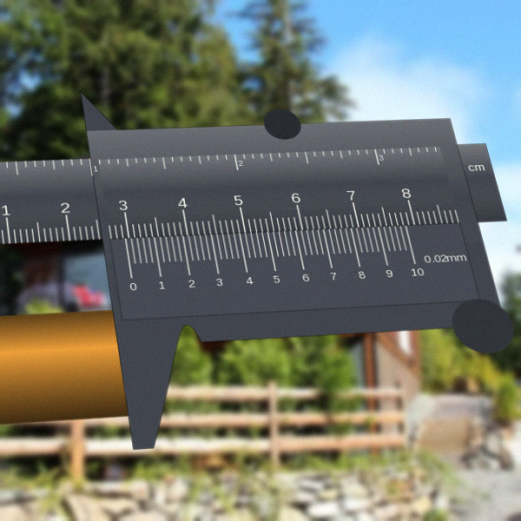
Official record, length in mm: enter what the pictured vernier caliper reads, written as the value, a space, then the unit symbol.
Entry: 29.4 mm
